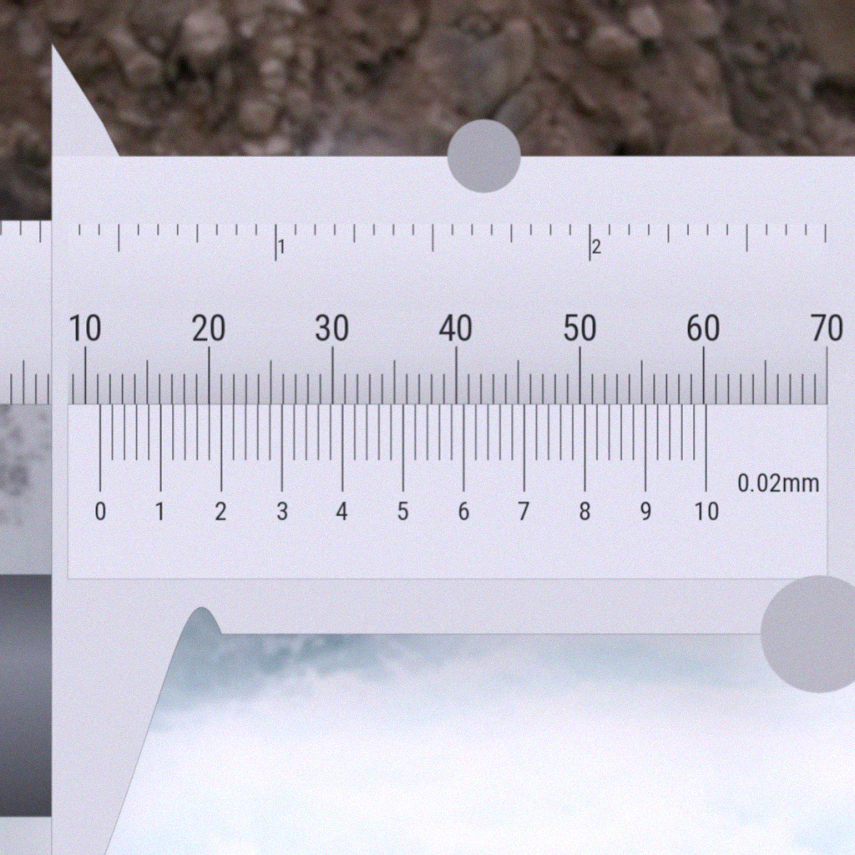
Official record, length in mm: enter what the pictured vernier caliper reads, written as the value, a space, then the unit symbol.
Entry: 11.2 mm
